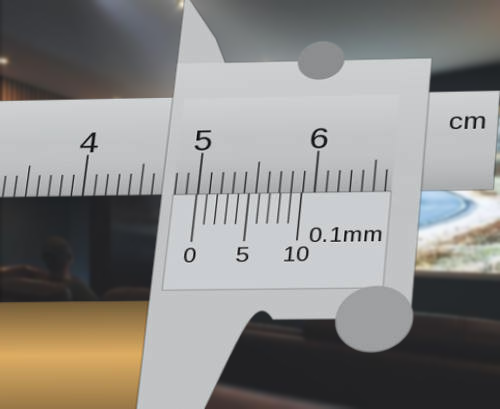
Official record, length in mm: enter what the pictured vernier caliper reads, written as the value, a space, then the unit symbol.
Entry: 49.9 mm
